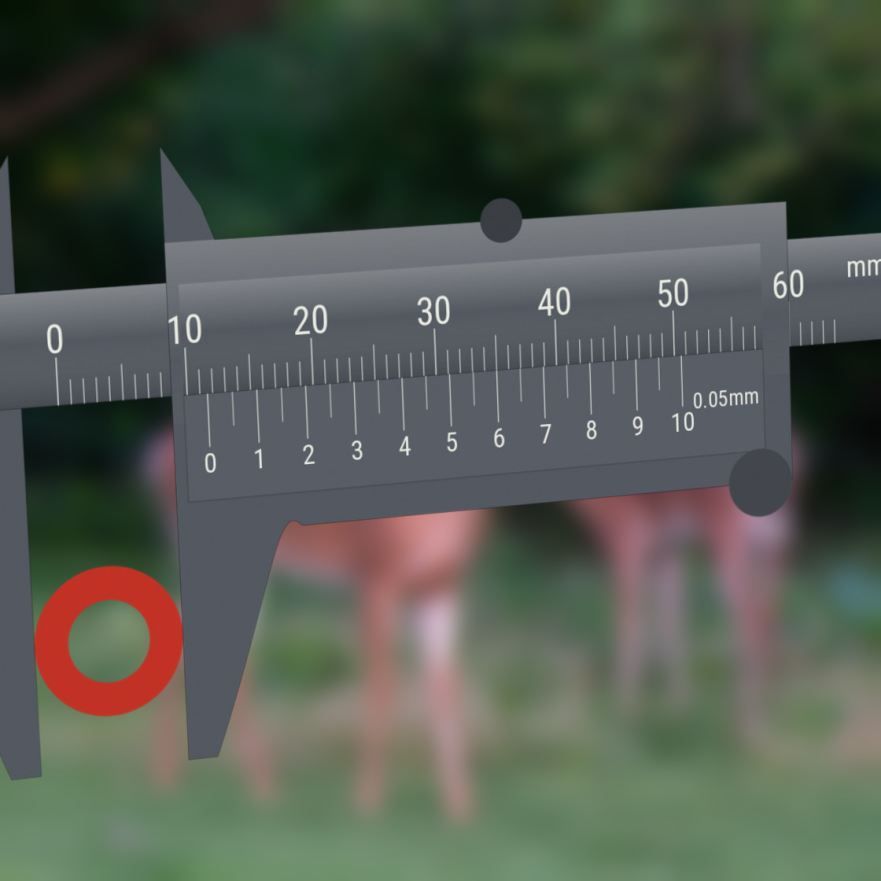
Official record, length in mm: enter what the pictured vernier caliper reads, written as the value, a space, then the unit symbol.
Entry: 11.6 mm
